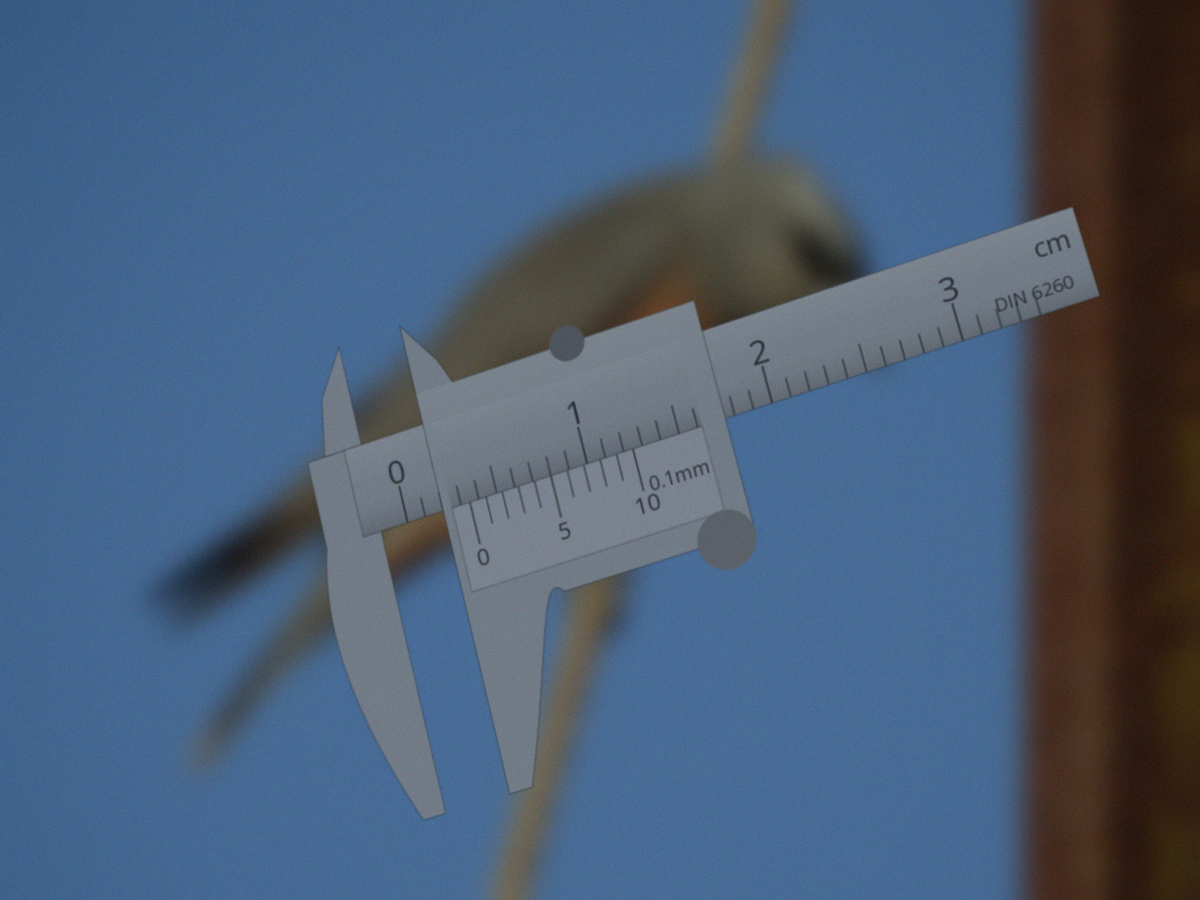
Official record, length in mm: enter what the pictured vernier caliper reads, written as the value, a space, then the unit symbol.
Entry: 3.5 mm
